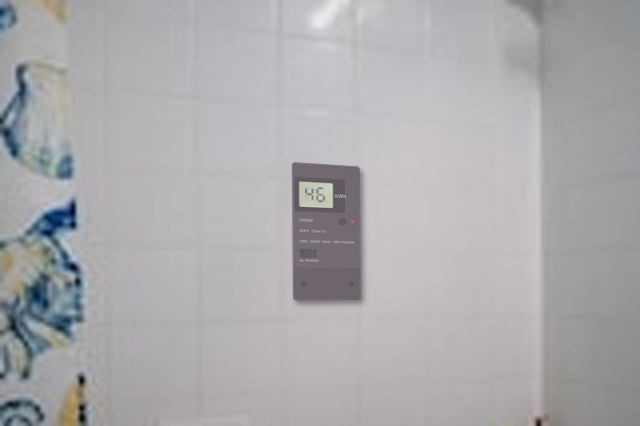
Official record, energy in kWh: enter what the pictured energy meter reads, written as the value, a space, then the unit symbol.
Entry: 46 kWh
